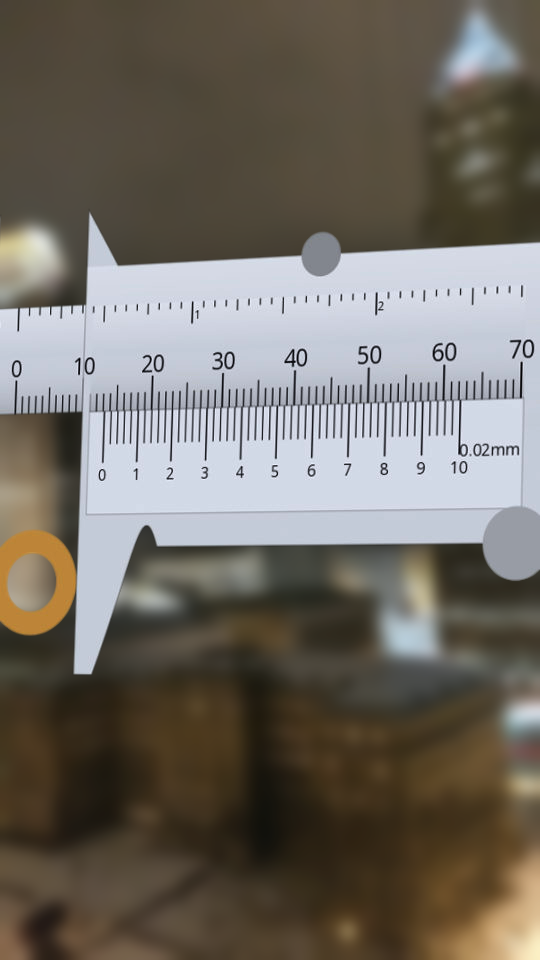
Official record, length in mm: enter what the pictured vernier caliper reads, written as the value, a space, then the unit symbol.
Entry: 13.2 mm
